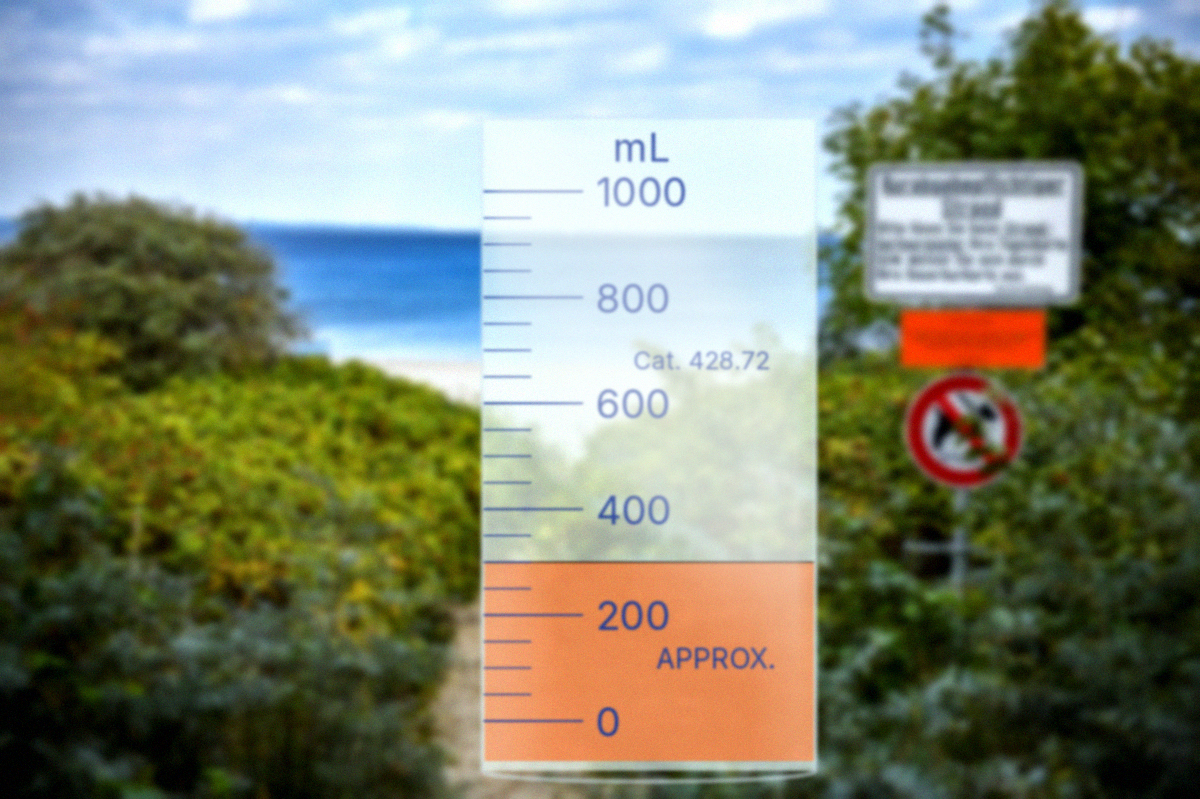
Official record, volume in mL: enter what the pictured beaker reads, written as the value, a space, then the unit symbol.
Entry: 300 mL
